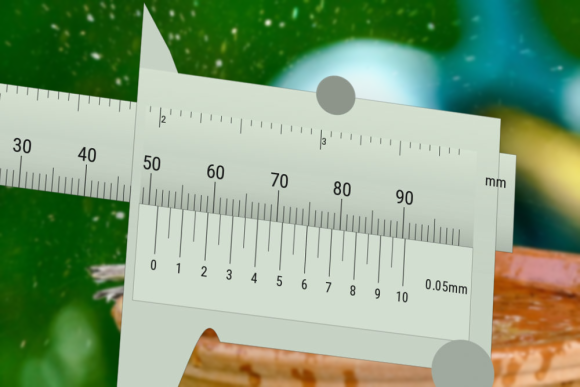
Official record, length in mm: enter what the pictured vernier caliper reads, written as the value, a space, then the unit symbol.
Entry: 51.4 mm
